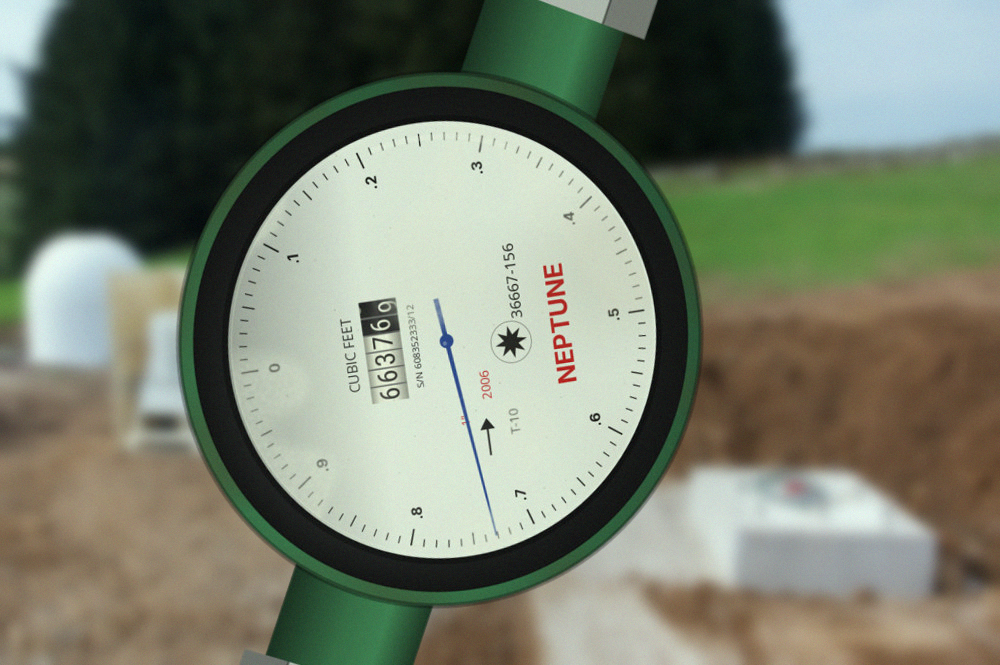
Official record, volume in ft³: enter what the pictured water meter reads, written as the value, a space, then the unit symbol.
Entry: 663768.73 ft³
